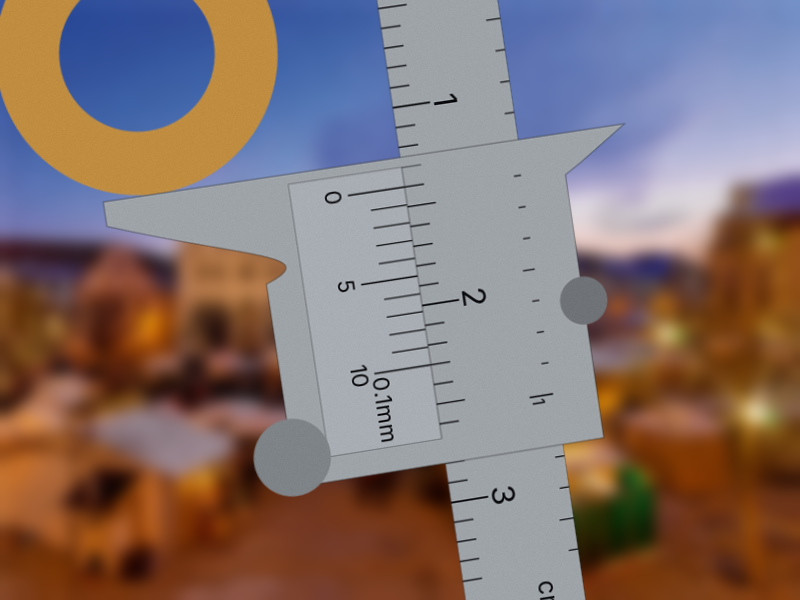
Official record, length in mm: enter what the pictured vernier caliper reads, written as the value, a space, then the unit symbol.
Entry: 14.0 mm
